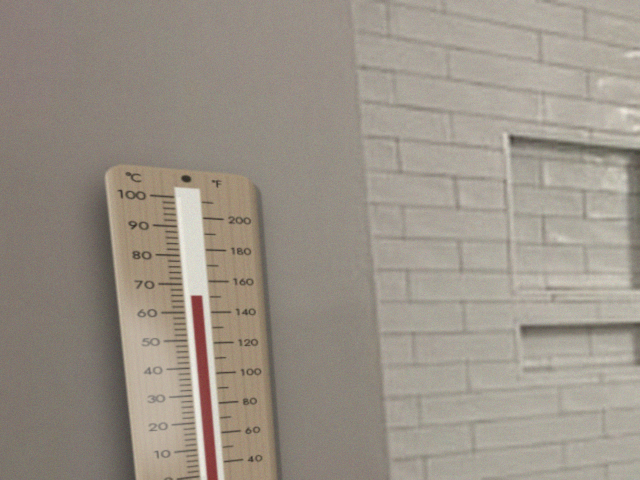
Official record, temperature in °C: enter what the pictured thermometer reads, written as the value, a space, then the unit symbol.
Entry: 66 °C
